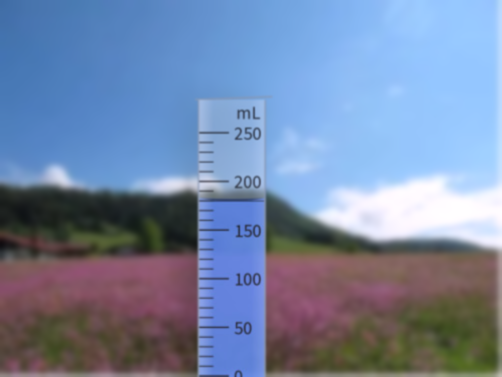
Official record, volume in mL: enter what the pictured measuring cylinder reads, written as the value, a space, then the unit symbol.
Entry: 180 mL
